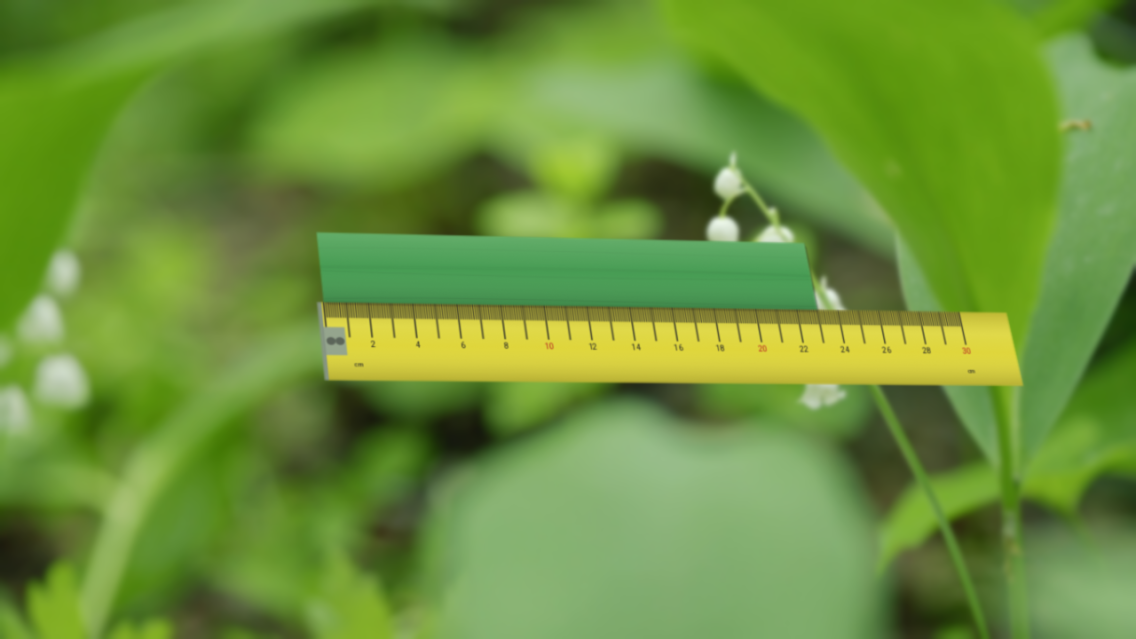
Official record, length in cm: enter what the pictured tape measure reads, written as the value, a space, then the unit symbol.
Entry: 23 cm
